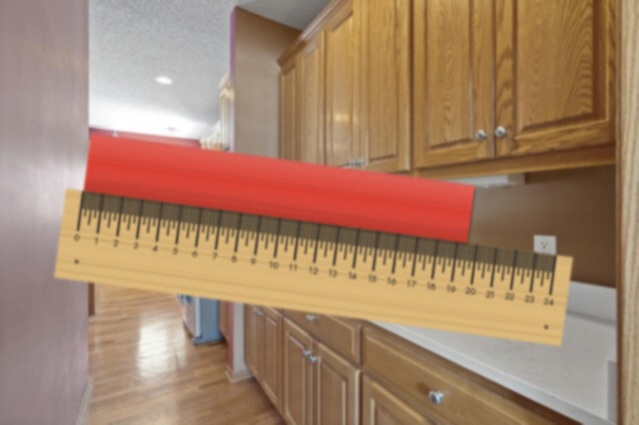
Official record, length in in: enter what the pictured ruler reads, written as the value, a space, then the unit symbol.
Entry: 19.5 in
